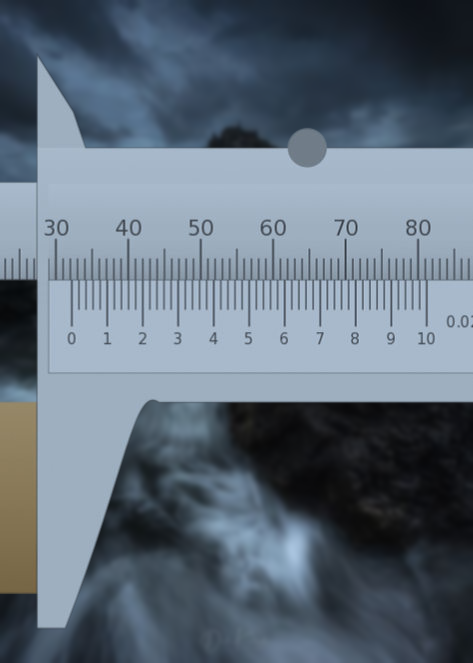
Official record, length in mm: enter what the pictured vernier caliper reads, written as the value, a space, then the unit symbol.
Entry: 32.2 mm
